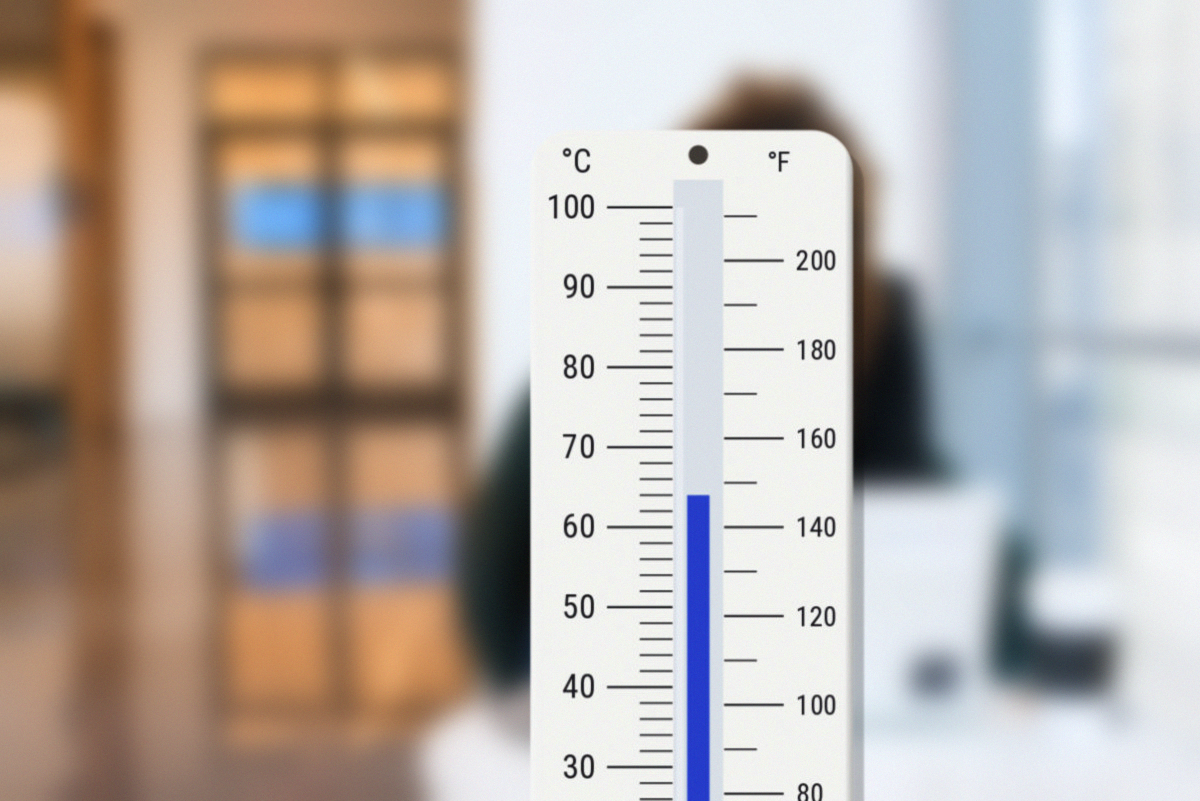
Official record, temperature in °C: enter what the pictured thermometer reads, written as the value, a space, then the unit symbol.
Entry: 64 °C
